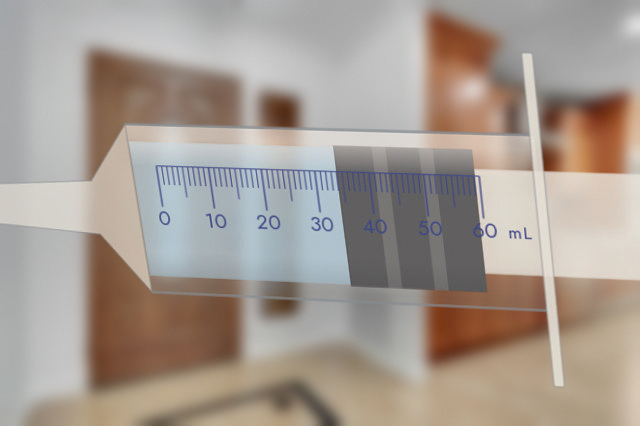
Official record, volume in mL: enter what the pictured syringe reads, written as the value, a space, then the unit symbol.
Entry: 34 mL
